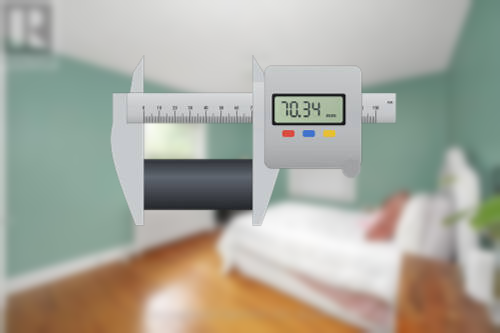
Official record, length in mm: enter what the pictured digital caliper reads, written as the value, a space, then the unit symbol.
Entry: 70.34 mm
